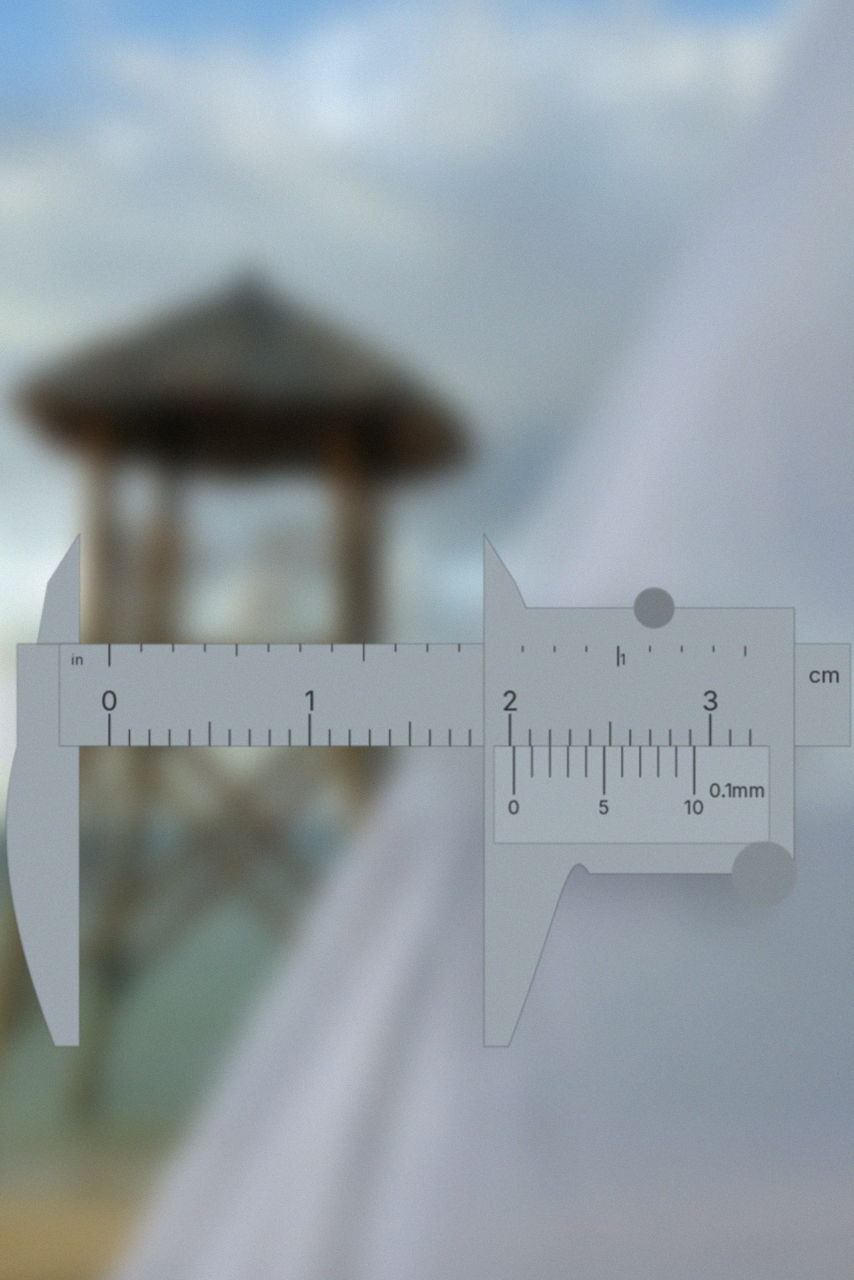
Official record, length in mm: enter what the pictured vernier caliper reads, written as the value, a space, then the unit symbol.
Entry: 20.2 mm
